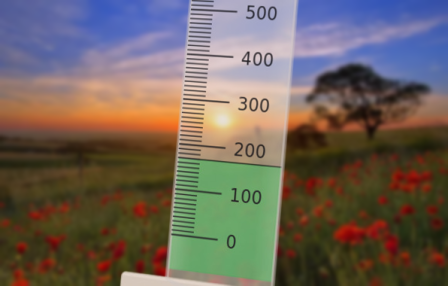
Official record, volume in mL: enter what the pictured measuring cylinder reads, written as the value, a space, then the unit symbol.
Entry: 170 mL
